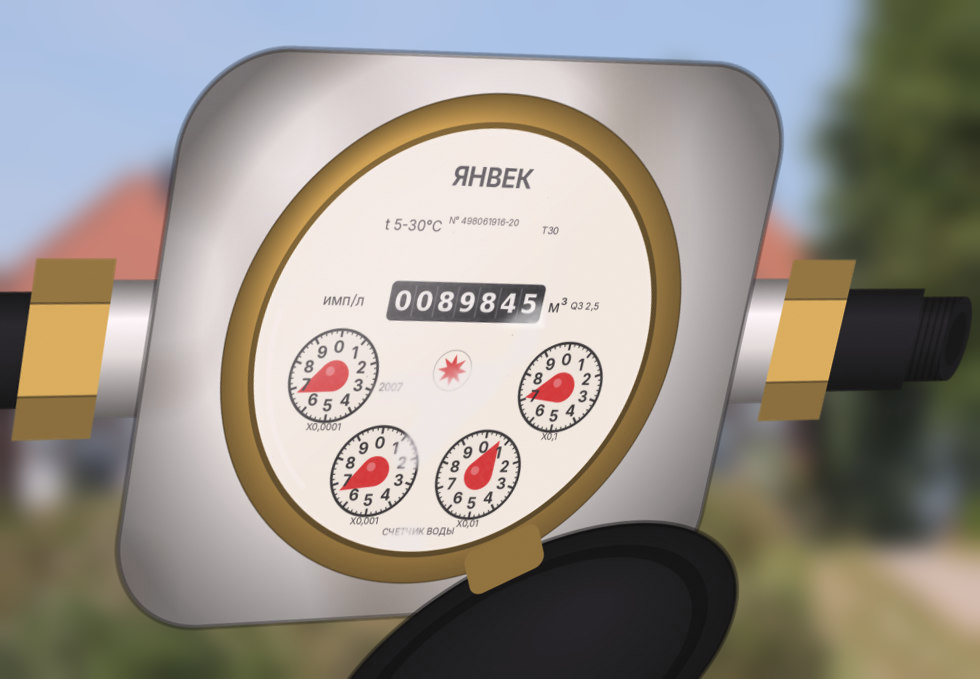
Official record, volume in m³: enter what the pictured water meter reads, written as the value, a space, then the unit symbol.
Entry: 89845.7066 m³
